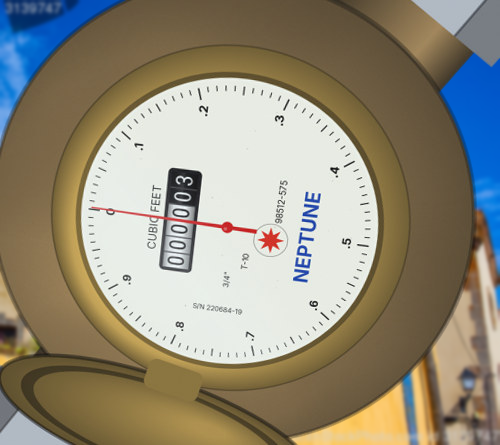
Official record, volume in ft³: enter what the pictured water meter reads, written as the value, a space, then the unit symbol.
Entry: 3.00 ft³
